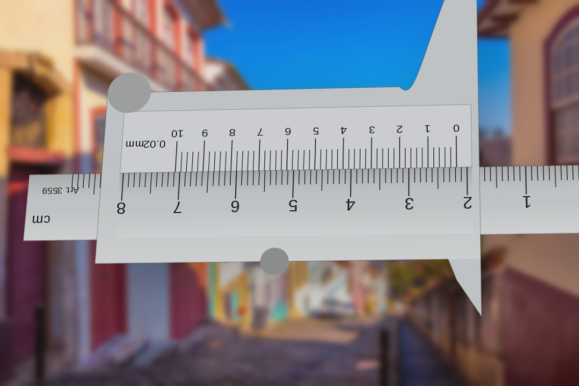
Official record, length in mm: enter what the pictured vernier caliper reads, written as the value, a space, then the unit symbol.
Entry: 21.8 mm
